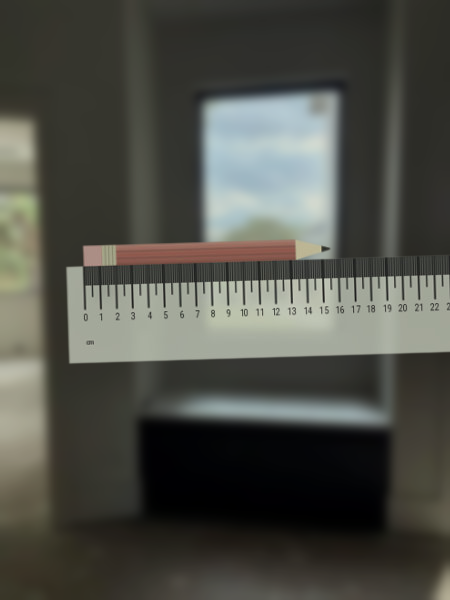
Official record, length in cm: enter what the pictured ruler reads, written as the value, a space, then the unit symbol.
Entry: 15.5 cm
